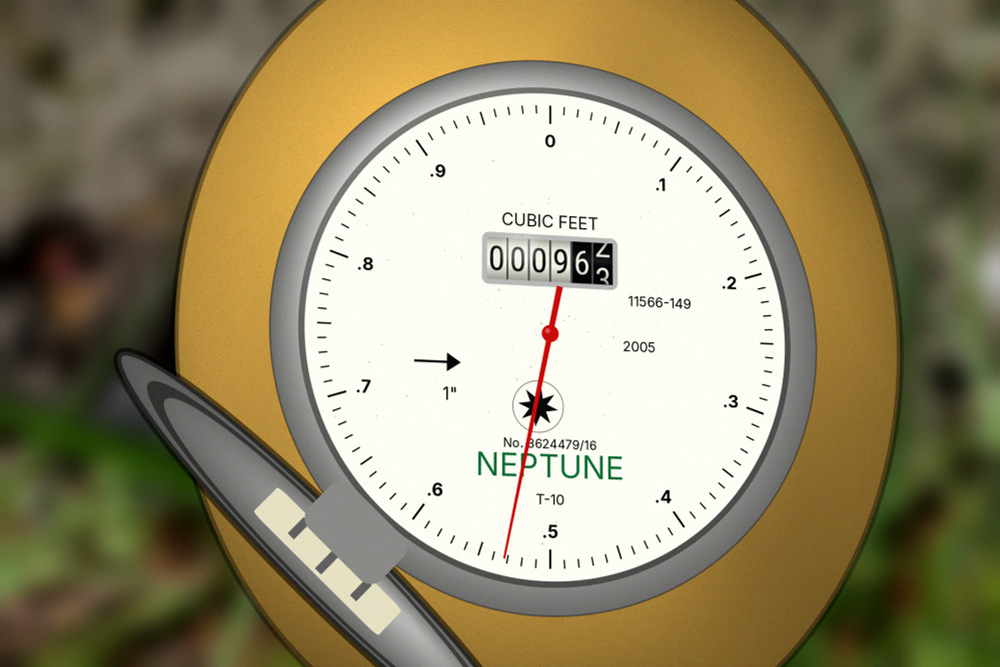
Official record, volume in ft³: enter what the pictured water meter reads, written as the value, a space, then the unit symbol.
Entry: 962.53 ft³
